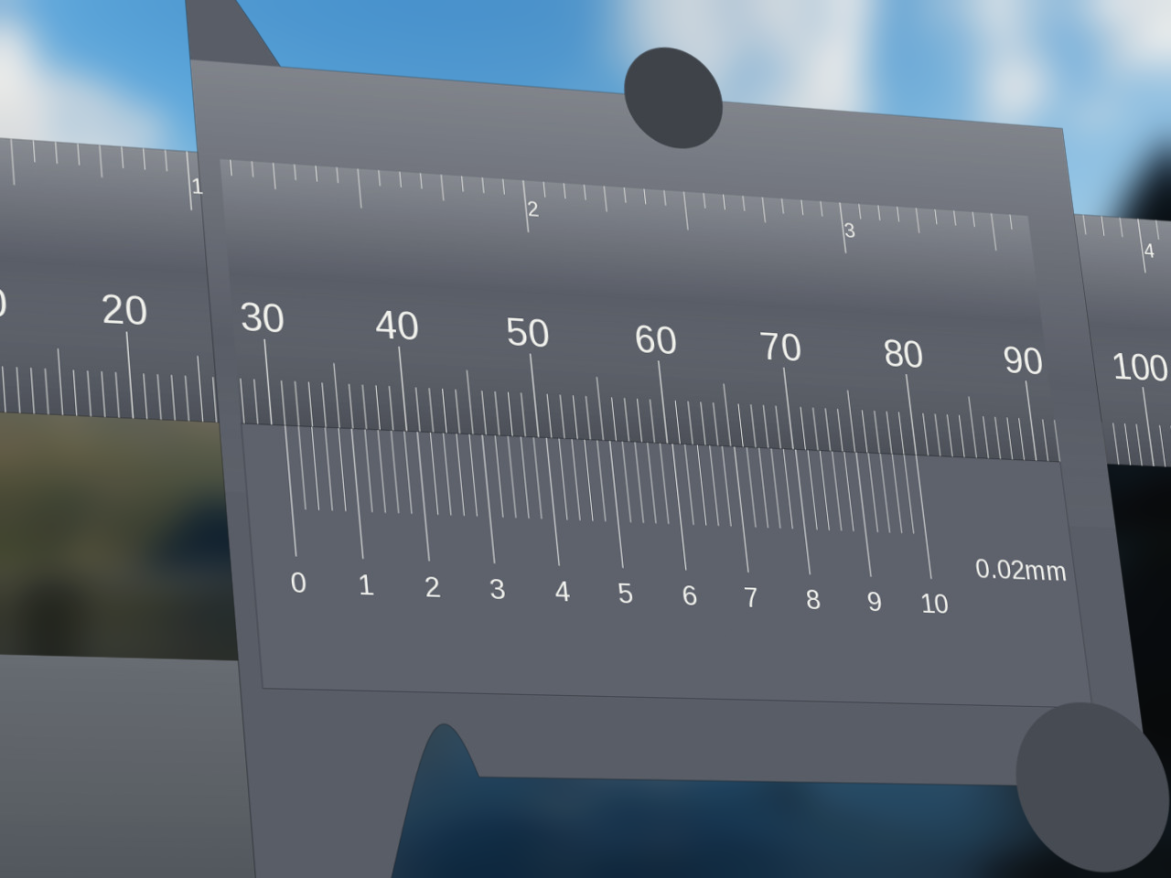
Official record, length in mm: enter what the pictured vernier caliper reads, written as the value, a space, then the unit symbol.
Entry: 31.0 mm
